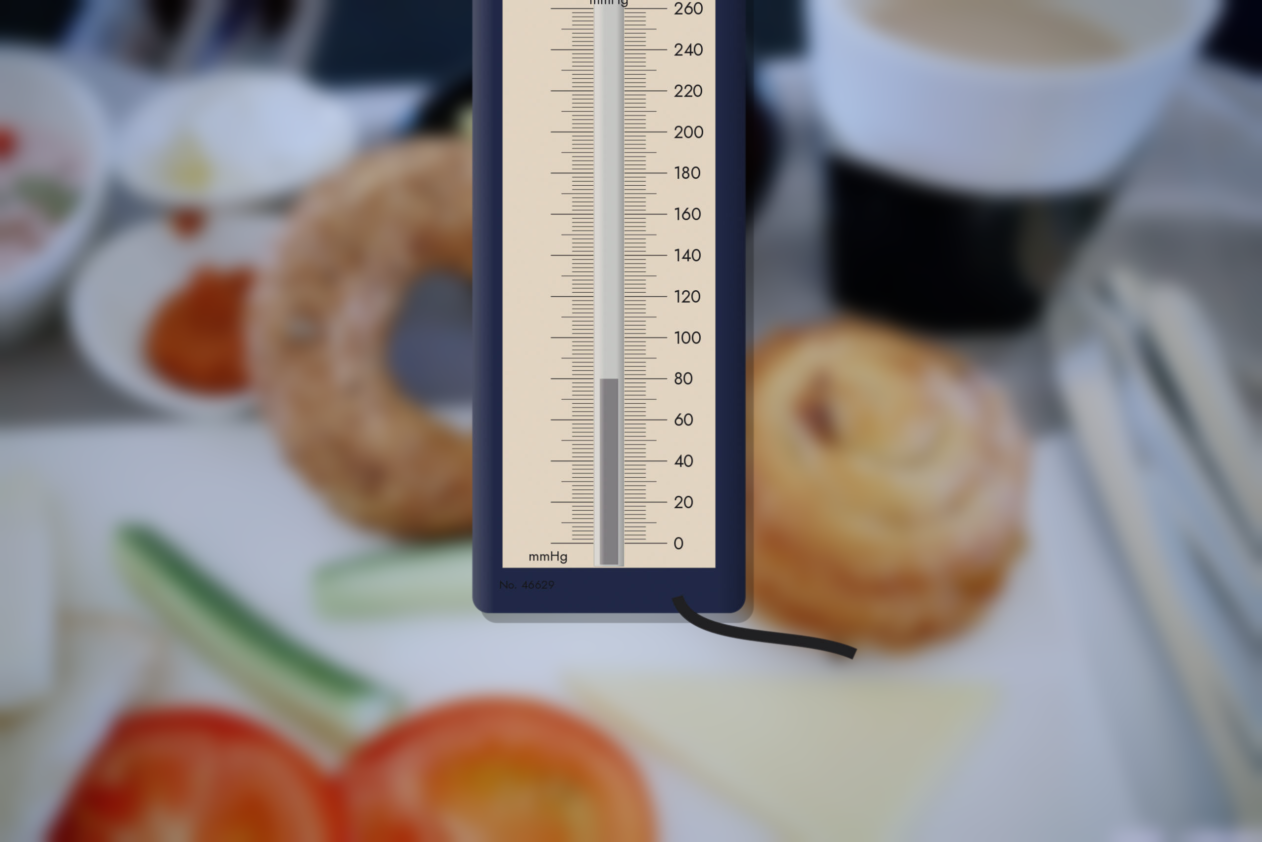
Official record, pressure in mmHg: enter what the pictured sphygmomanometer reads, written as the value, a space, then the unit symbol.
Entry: 80 mmHg
